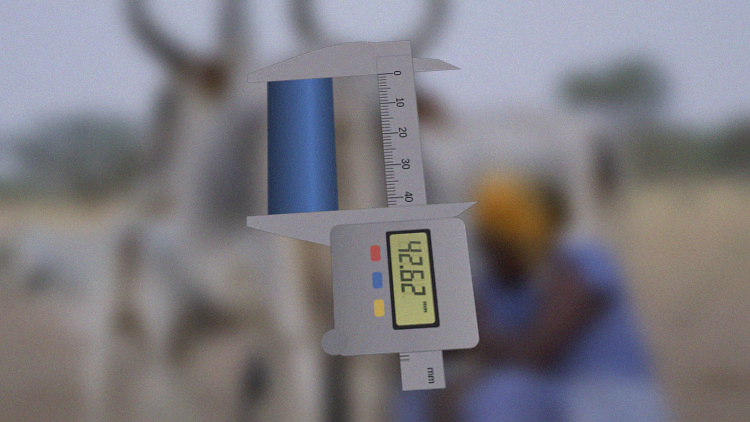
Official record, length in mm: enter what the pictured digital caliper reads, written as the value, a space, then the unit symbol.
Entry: 42.62 mm
